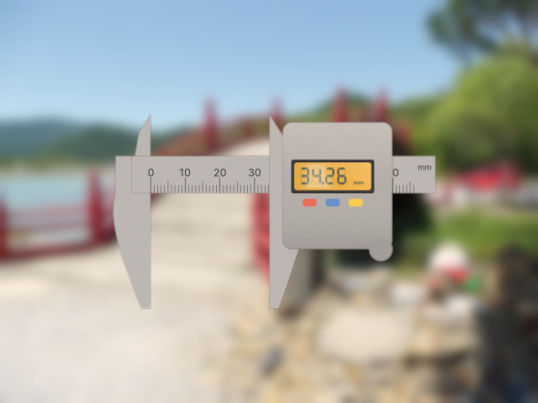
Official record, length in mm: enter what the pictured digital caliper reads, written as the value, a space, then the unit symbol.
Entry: 34.26 mm
